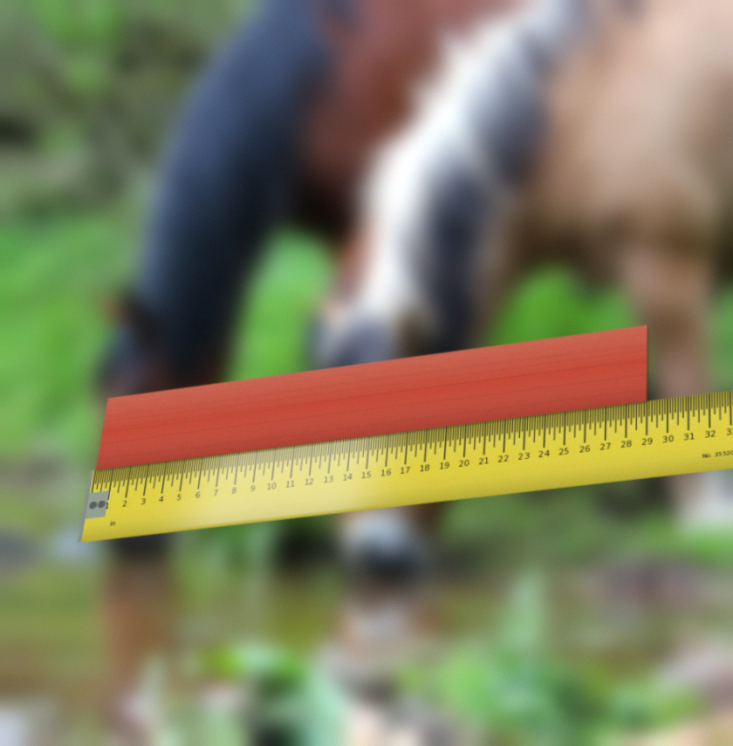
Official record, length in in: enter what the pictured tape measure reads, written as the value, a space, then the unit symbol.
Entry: 29 in
